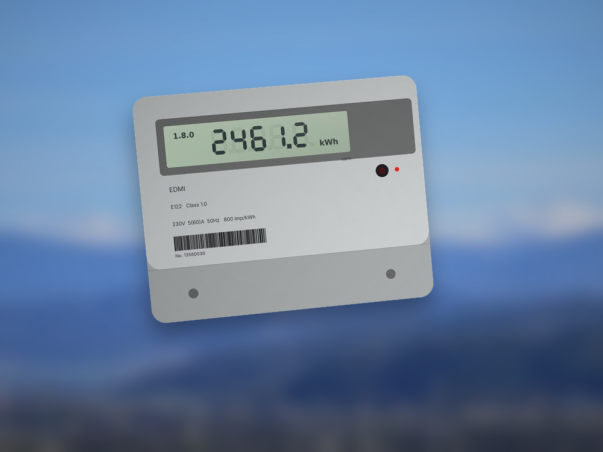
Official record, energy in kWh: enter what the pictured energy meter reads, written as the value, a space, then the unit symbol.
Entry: 2461.2 kWh
